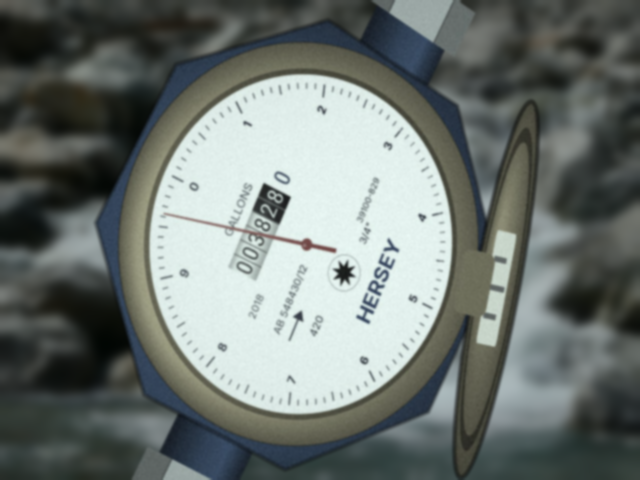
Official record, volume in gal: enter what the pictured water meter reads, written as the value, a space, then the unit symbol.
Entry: 38279.6 gal
